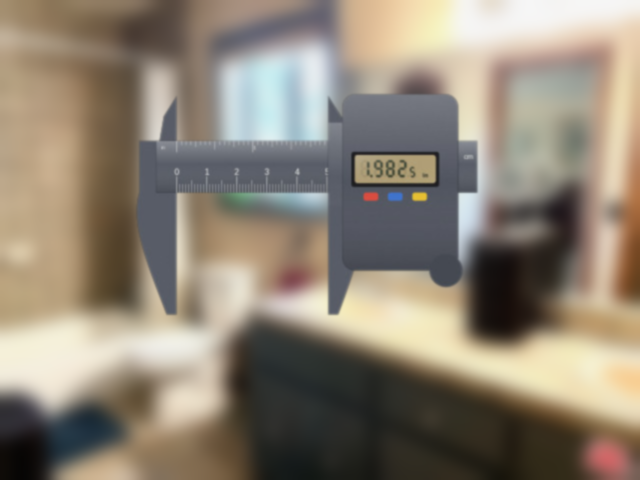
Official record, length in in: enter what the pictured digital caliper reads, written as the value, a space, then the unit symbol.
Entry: 1.9825 in
